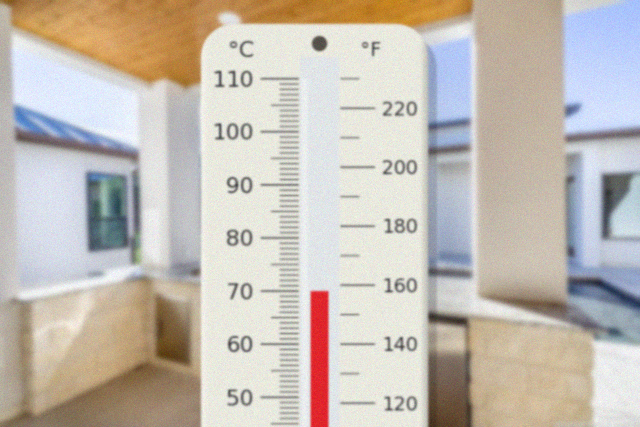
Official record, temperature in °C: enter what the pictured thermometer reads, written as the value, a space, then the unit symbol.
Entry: 70 °C
